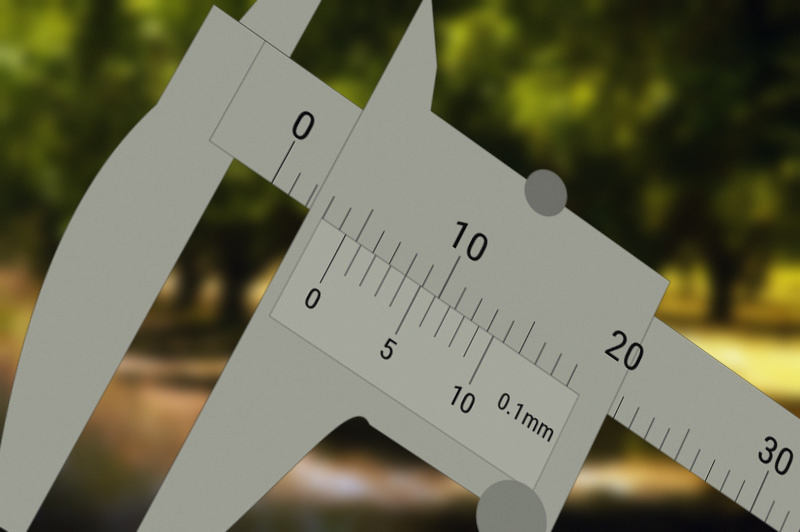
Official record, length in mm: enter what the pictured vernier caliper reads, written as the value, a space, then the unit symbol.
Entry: 4.4 mm
